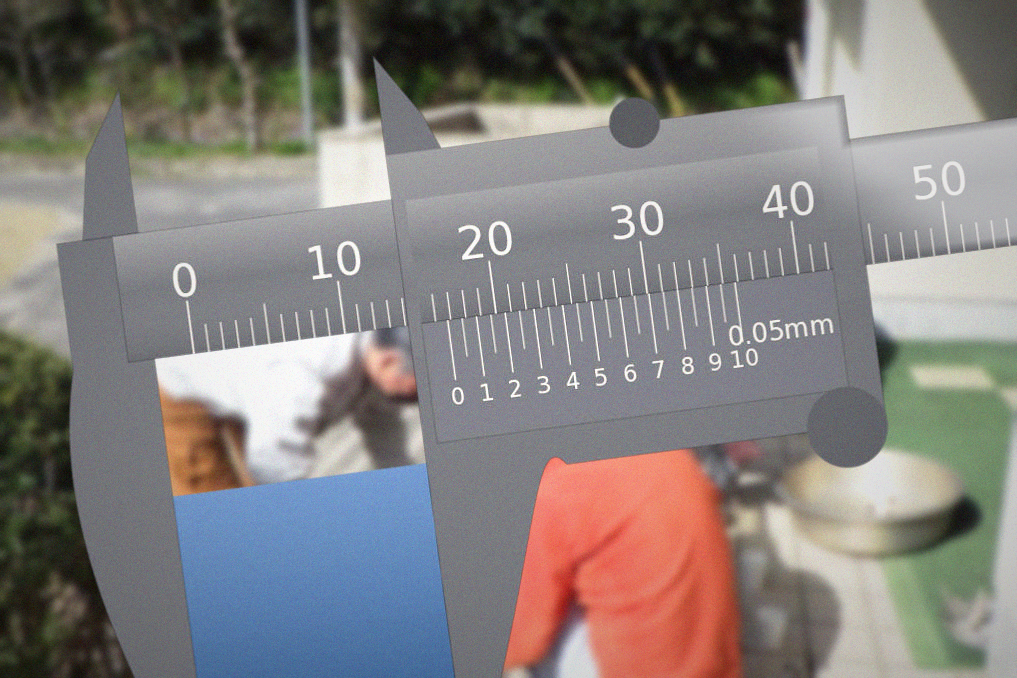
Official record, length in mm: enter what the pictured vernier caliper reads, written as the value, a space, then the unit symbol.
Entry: 16.8 mm
